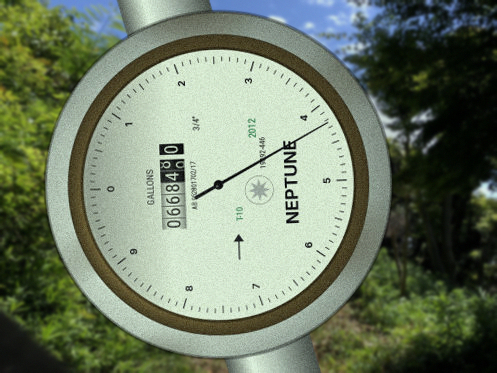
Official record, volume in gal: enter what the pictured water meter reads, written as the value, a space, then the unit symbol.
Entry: 668484.2 gal
